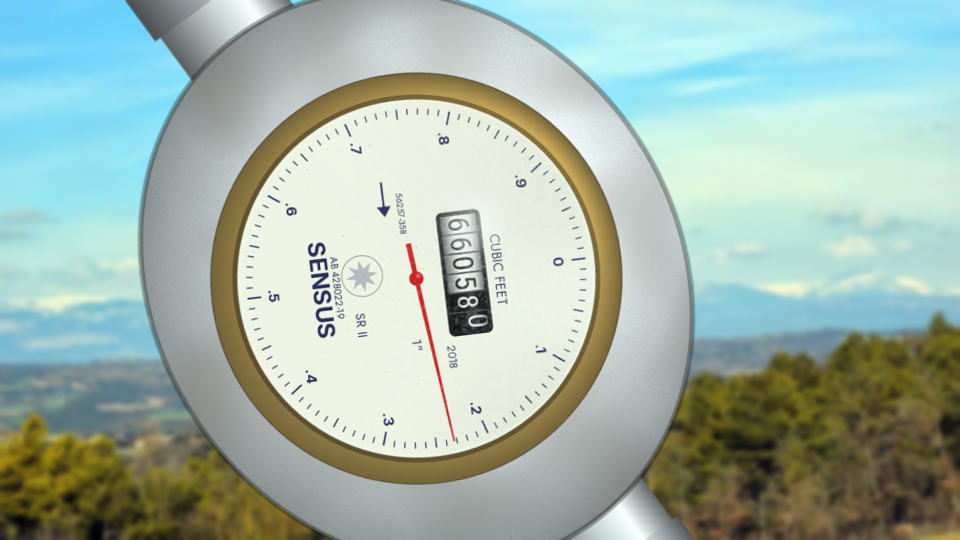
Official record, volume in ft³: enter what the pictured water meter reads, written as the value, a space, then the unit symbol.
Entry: 660580.23 ft³
